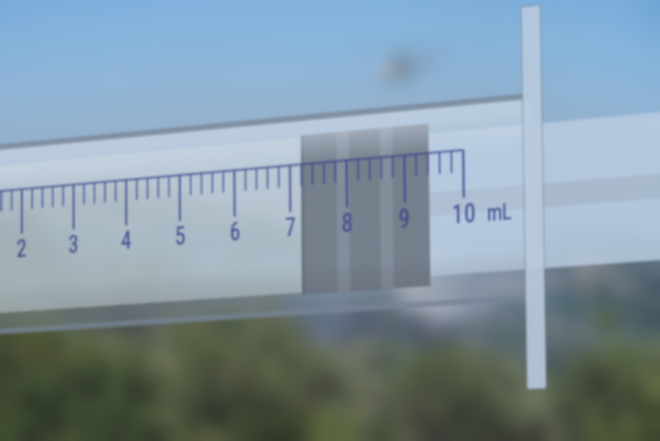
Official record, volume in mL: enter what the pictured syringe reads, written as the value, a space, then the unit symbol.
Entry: 7.2 mL
